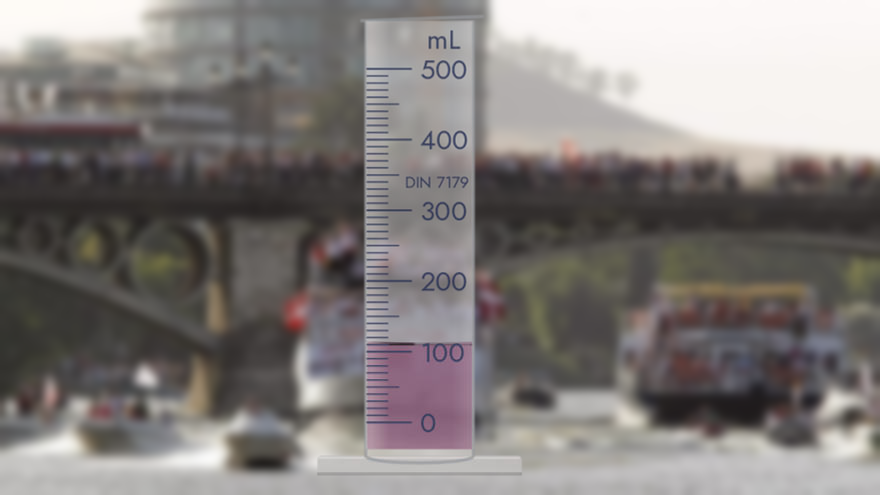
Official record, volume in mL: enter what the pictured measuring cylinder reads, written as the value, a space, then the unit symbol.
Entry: 110 mL
